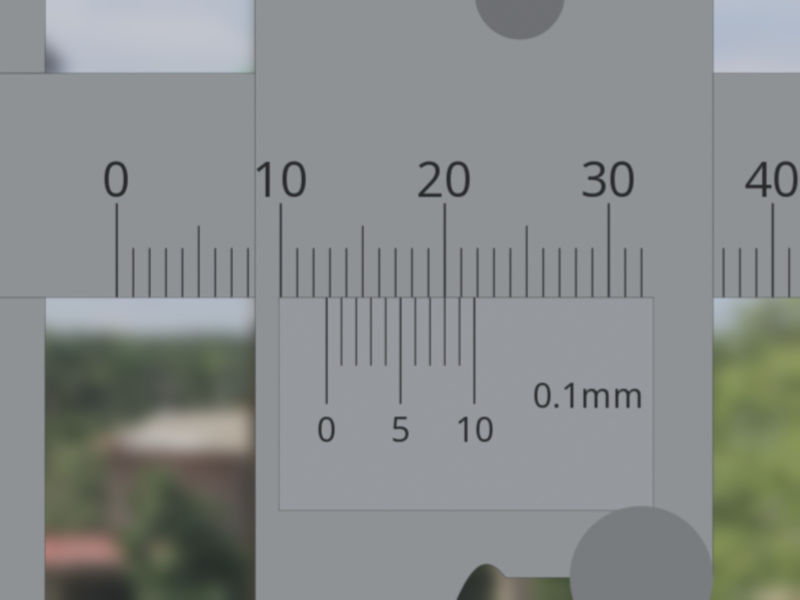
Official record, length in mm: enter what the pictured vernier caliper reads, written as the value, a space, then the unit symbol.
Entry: 12.8 mm
